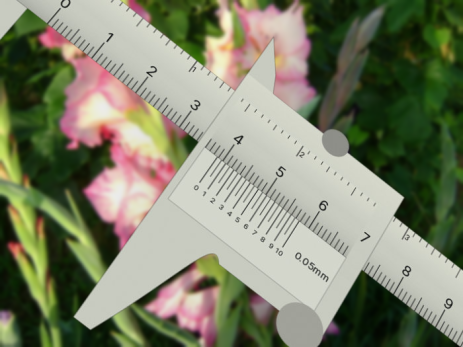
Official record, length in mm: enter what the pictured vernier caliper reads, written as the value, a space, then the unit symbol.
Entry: 38.8 mm
